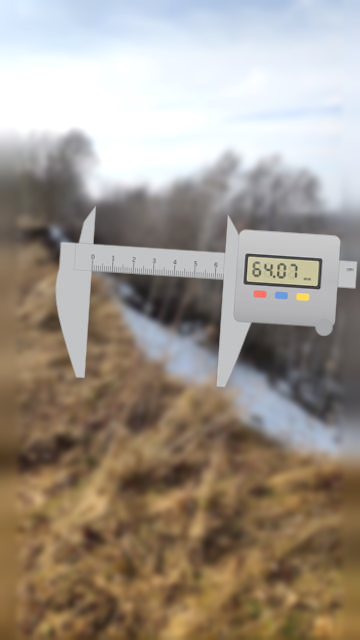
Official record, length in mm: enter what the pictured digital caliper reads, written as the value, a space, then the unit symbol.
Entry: 64.07 mm
